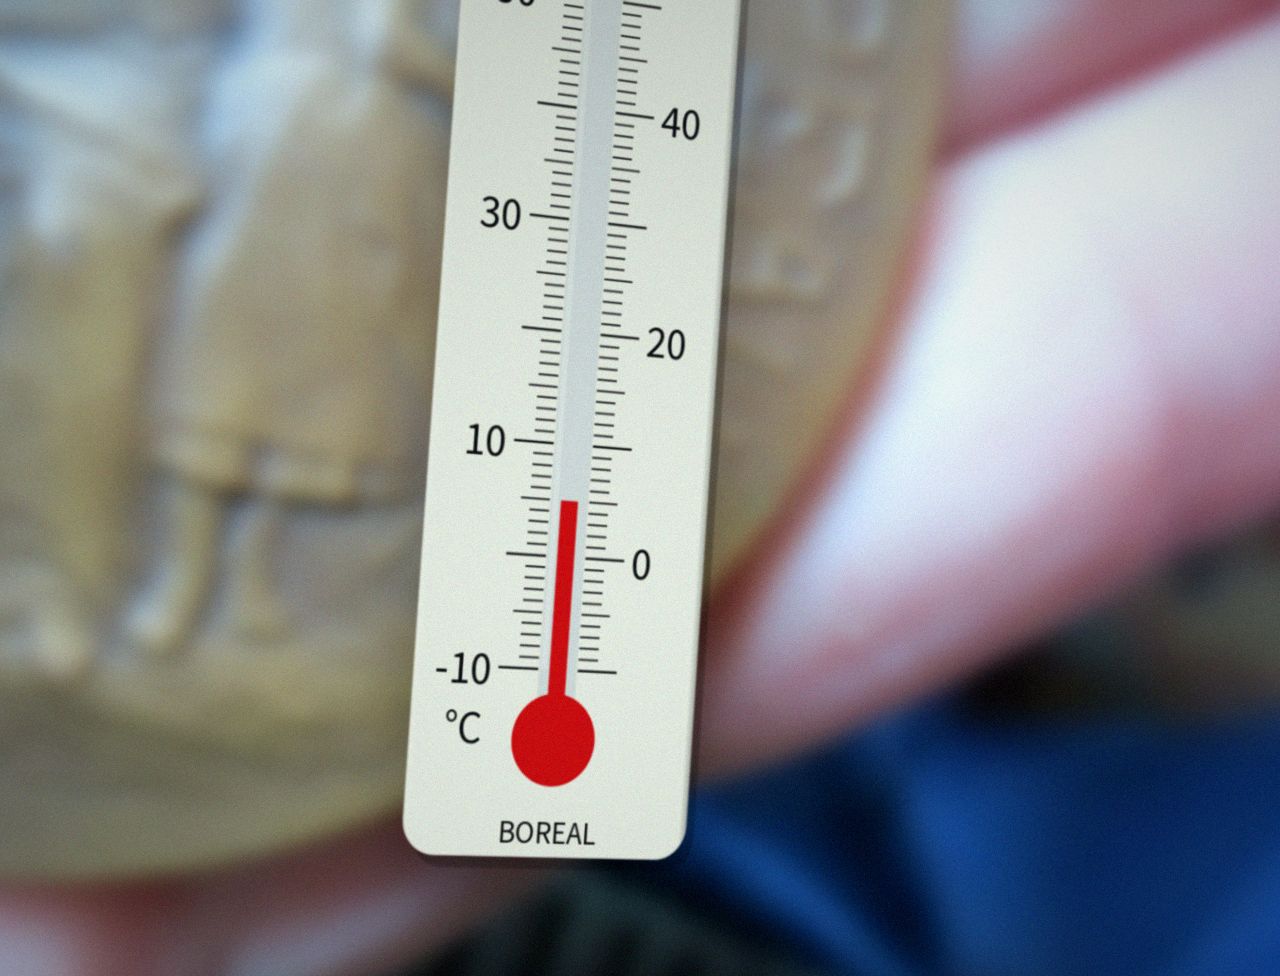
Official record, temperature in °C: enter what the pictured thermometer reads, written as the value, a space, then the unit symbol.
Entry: 5 °C
